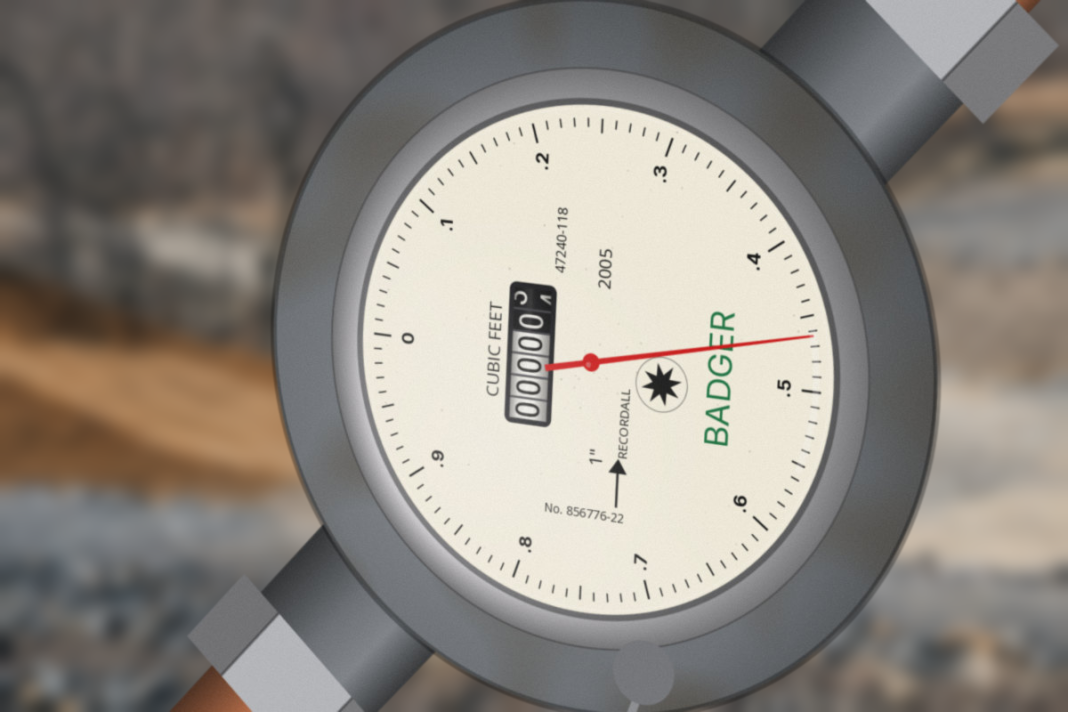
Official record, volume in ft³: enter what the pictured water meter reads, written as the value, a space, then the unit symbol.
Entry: 3.46 ft³
